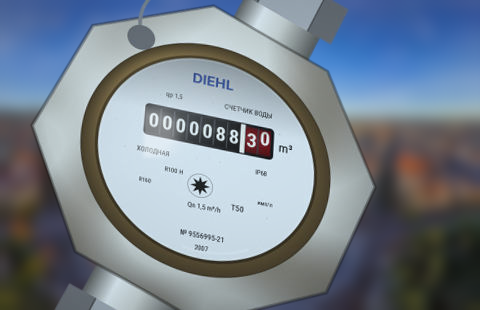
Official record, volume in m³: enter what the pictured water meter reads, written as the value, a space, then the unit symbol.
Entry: 88.30 m³
